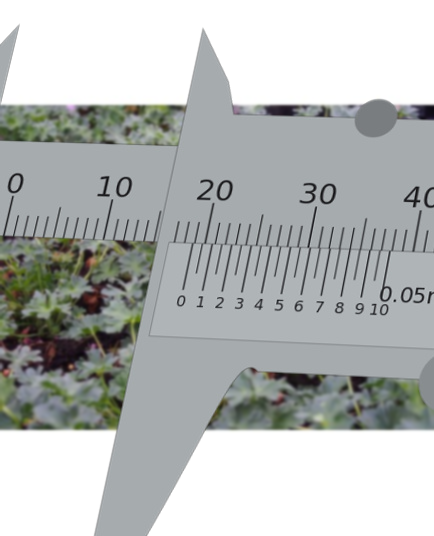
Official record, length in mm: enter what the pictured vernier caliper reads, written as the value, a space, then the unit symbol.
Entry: 18.8 mm
